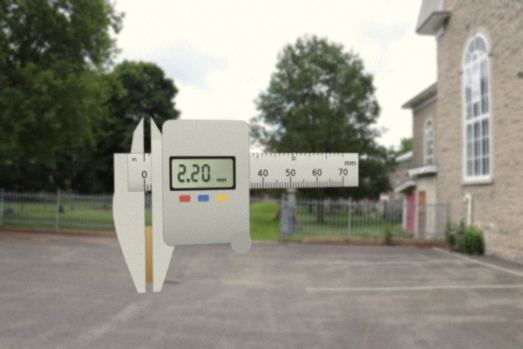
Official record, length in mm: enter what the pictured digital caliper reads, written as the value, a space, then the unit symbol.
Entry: 2.20 mm
